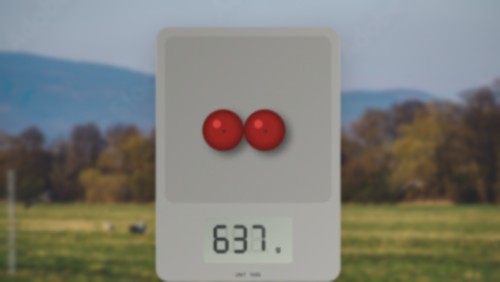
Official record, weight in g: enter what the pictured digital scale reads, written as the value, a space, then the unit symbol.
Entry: 637 g
